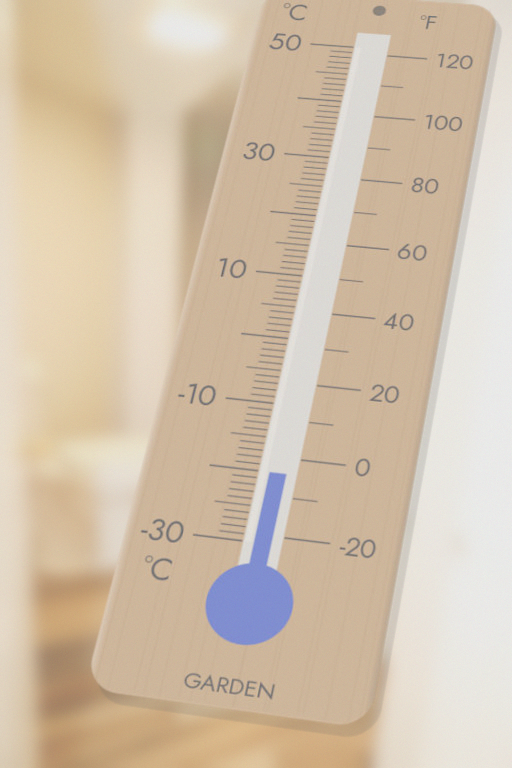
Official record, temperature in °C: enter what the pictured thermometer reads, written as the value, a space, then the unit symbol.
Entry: -20 °C
